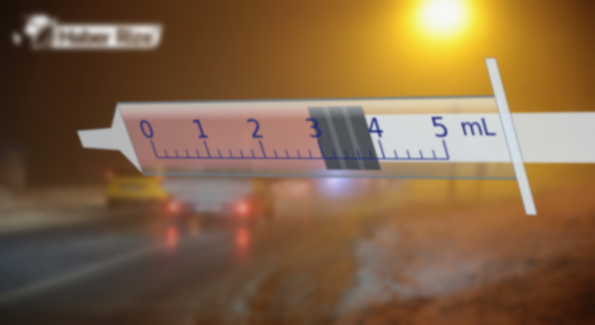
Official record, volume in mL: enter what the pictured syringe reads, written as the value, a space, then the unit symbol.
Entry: 3 mL
